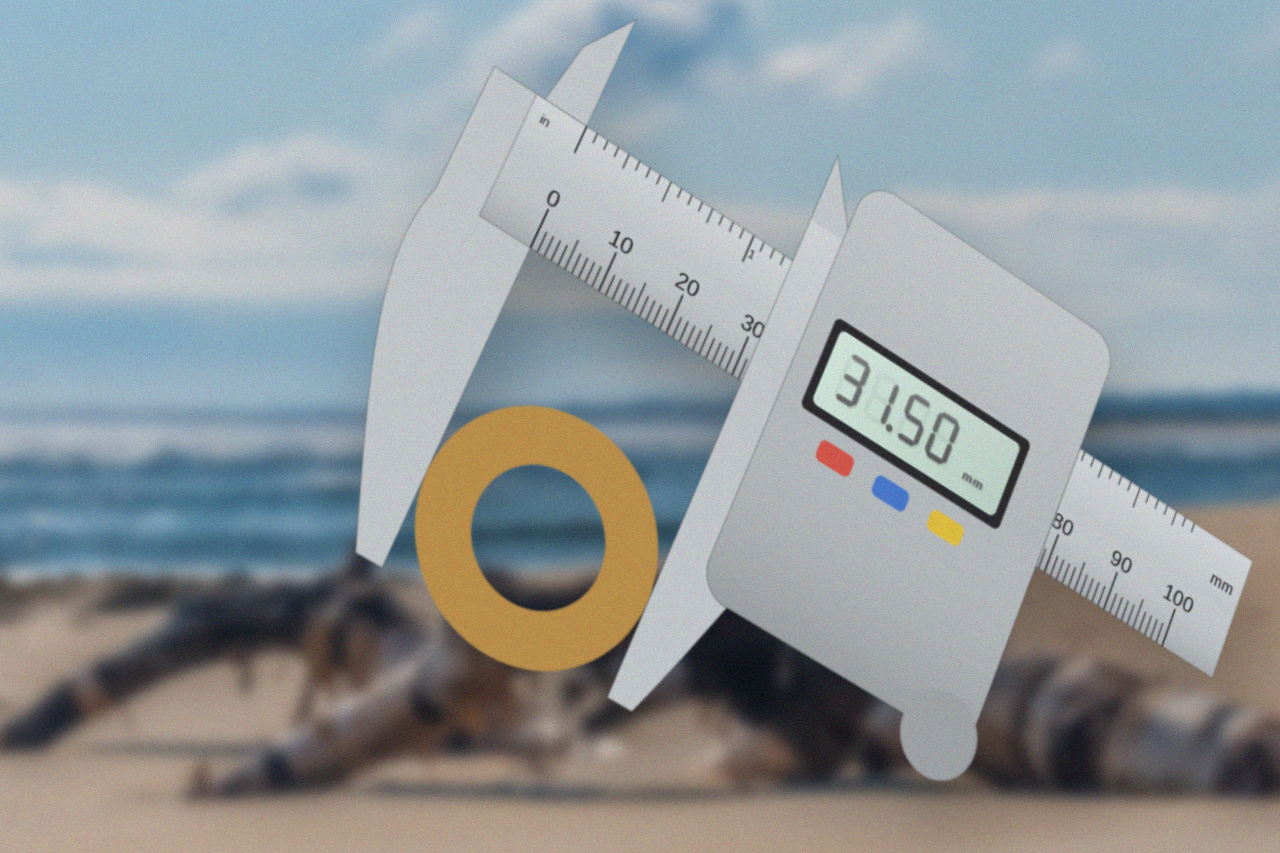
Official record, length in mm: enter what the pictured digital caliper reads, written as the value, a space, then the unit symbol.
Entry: 31.50 mm
